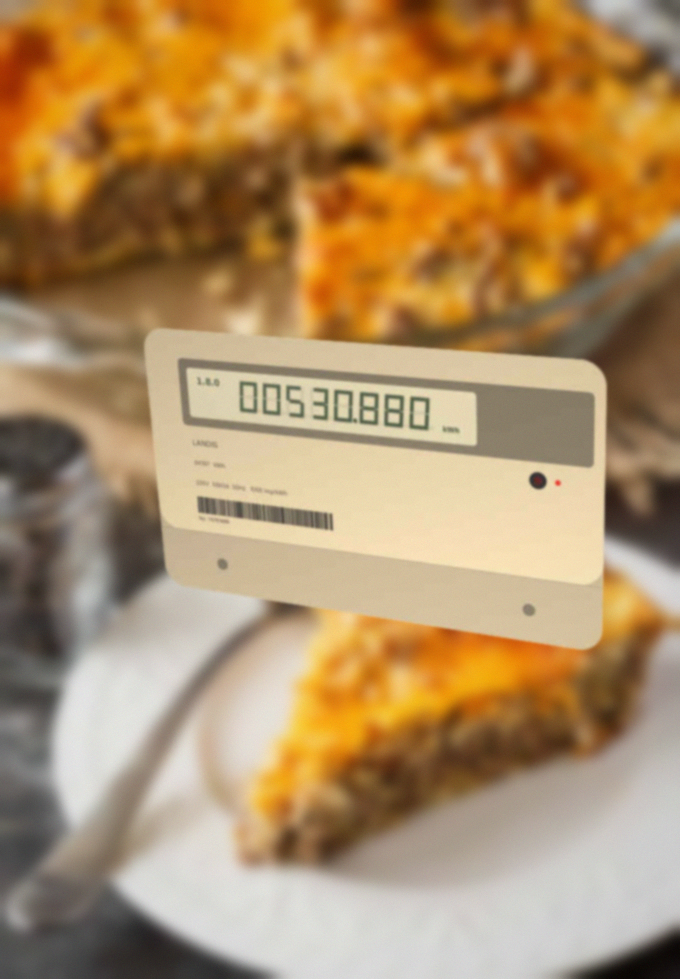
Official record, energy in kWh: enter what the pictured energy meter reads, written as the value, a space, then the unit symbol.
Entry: 530.880 kWh
